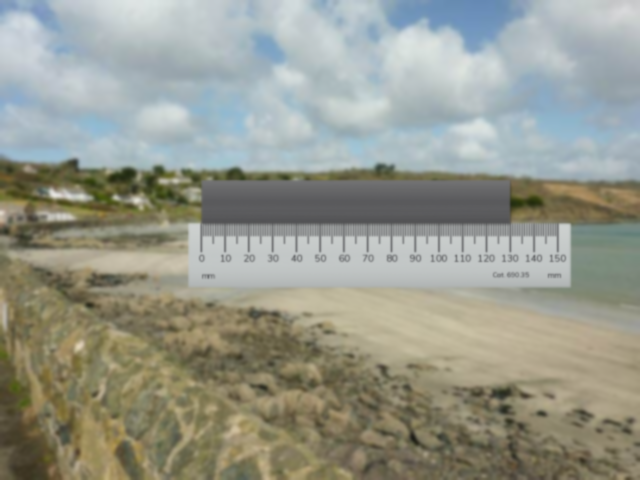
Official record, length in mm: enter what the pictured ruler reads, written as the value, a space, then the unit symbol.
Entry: 130 mm
